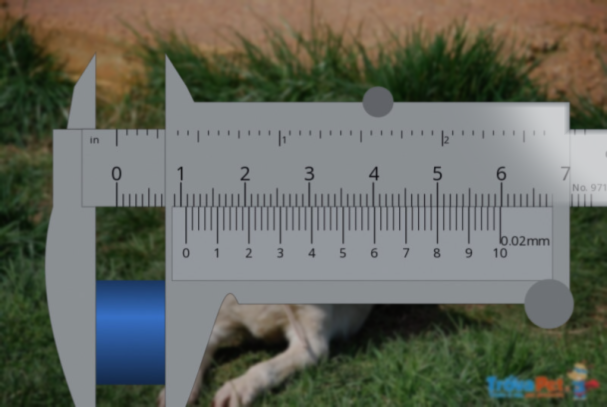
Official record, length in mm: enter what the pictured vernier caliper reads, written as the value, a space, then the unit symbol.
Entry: 10.8 mm
